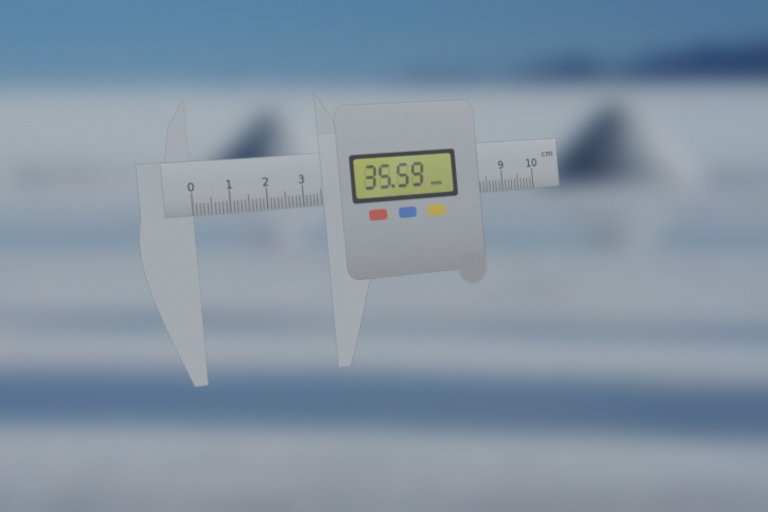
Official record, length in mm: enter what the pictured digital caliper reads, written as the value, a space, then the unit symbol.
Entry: 35.59 mm
